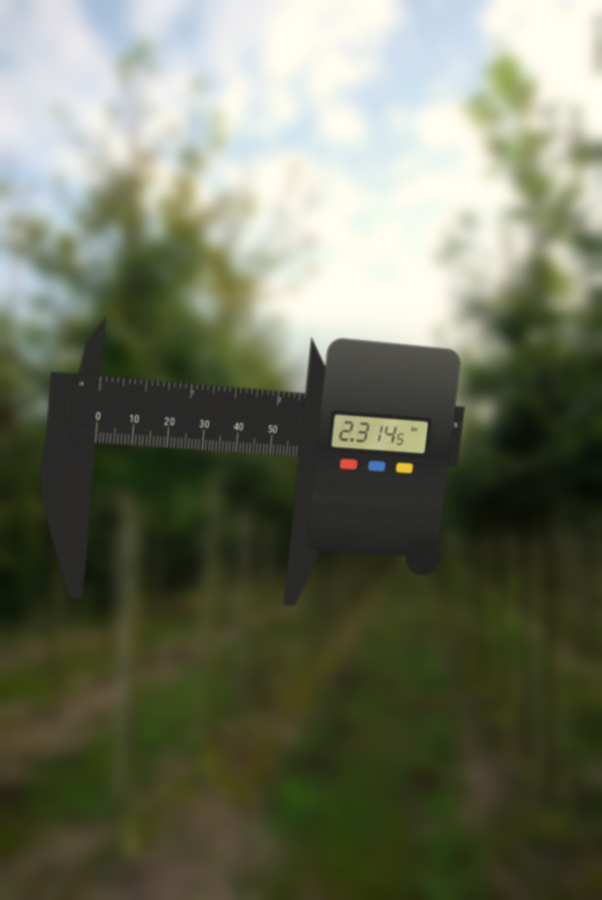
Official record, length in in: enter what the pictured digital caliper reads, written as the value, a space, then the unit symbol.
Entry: 2.3145 in
